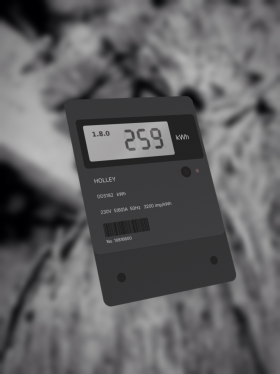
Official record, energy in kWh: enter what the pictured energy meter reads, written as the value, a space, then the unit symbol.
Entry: 259 kWh
